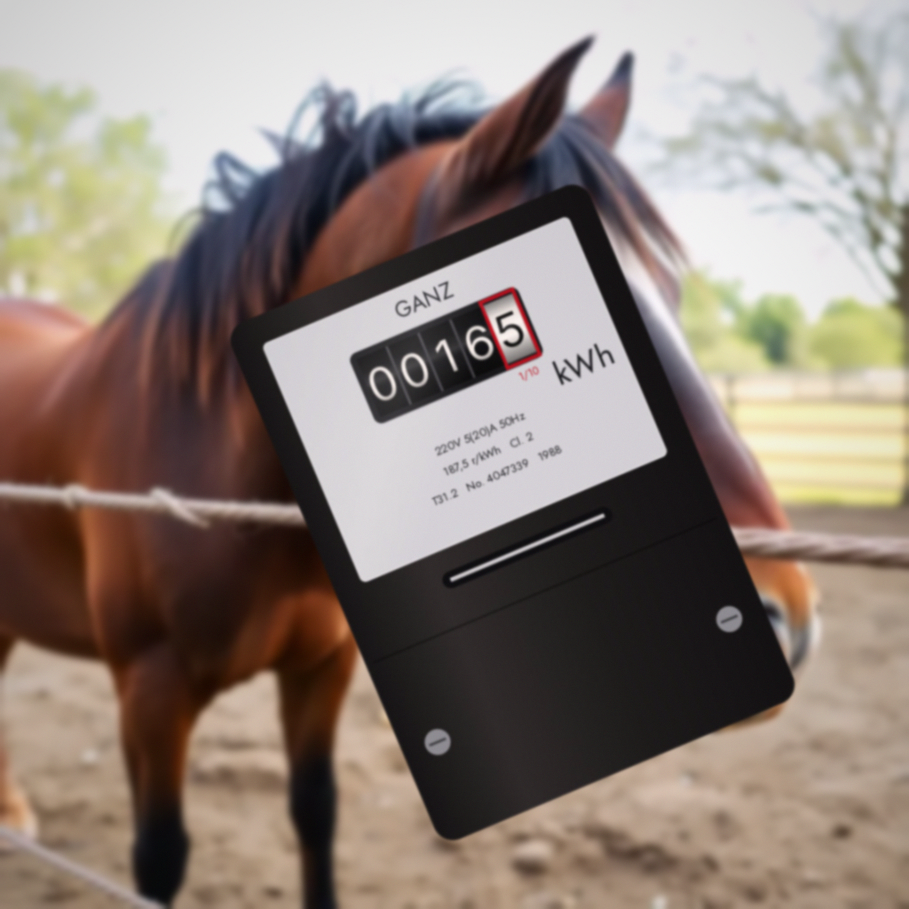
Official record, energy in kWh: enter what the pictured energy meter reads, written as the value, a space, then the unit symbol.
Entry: 16.5 kWh
